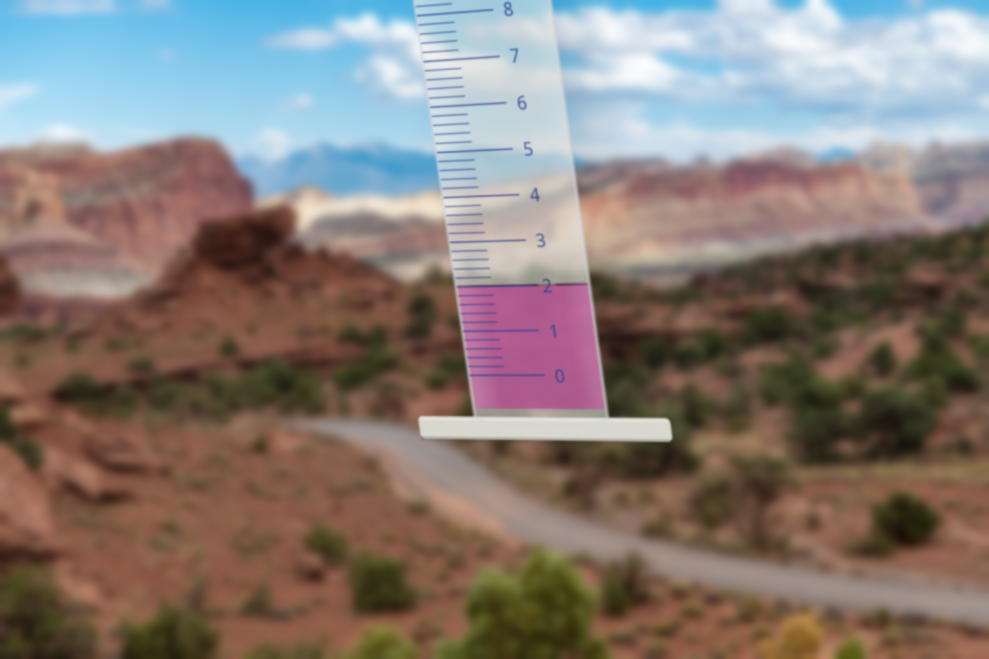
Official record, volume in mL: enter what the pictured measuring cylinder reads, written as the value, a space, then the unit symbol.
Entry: 2 mL
